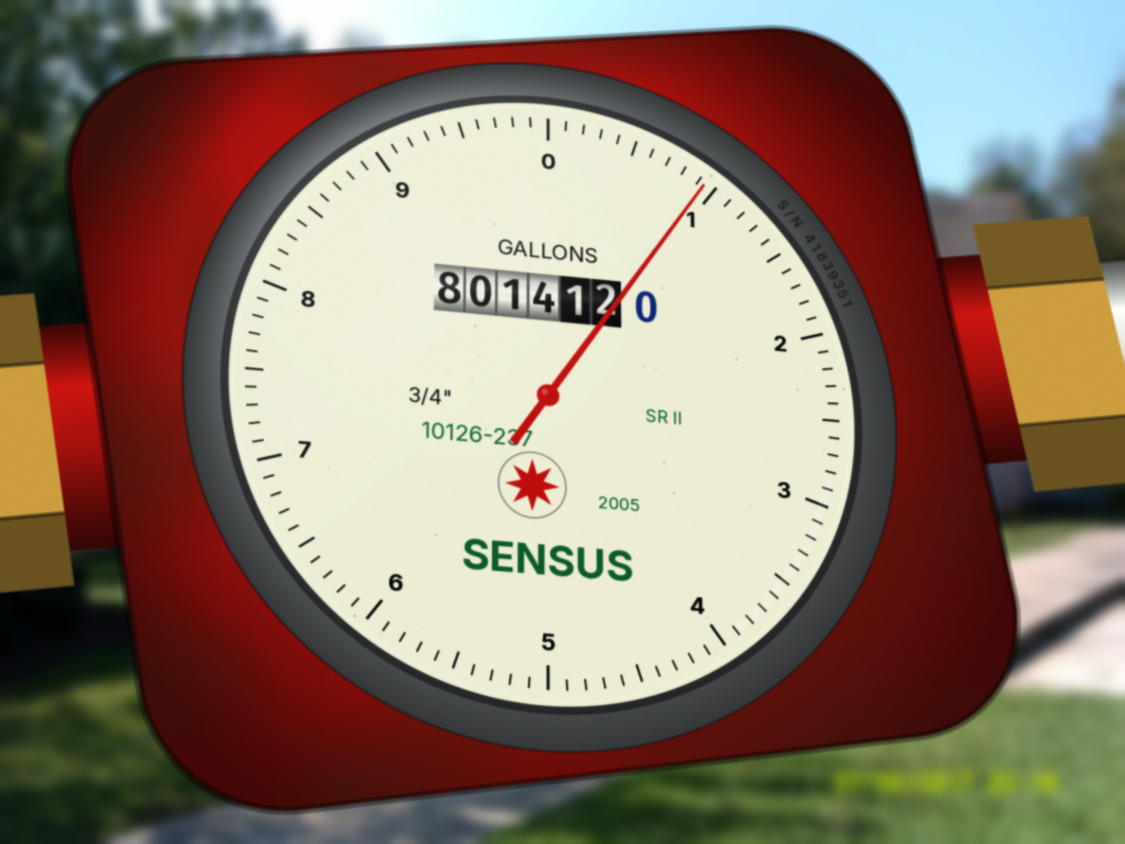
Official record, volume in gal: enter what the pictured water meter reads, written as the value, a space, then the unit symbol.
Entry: 8014120.9 gal
